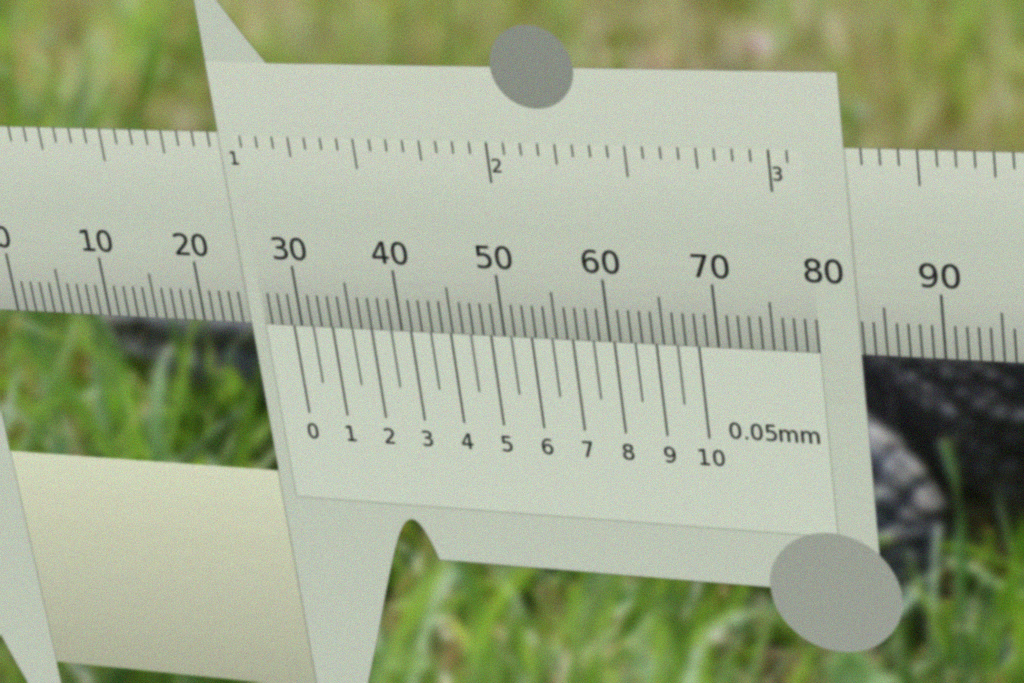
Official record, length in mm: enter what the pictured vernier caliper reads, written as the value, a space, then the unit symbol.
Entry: 29.2 mm
